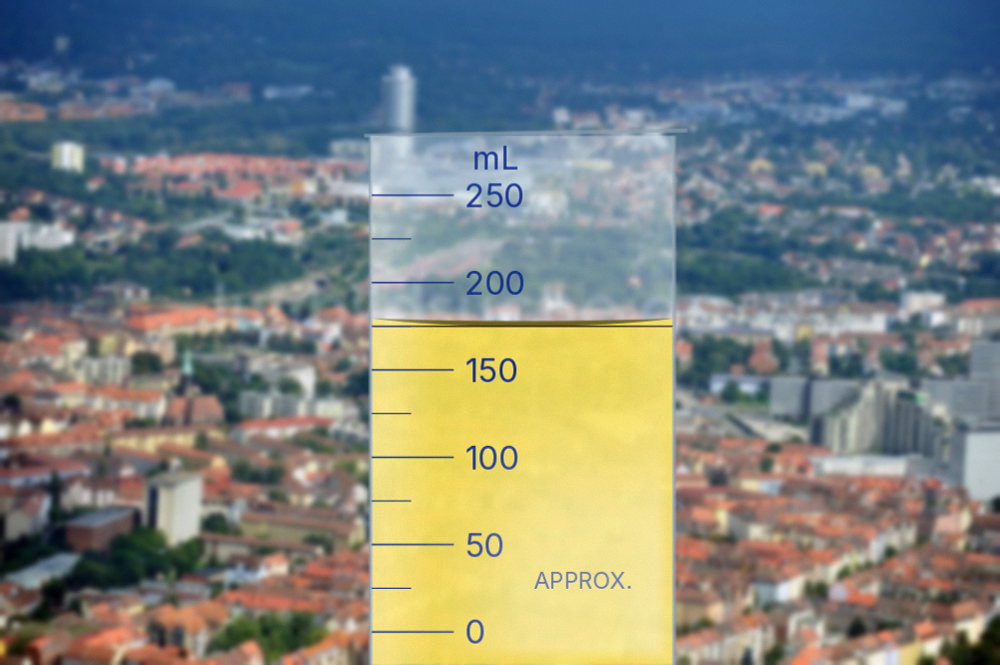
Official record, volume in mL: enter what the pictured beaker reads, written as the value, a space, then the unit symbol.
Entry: 175 mL
